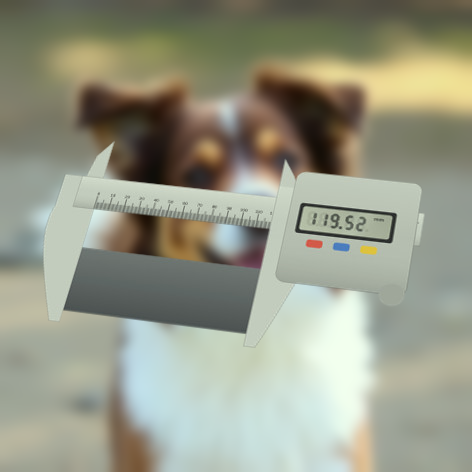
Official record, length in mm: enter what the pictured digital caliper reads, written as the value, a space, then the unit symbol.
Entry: 119.52 mm
